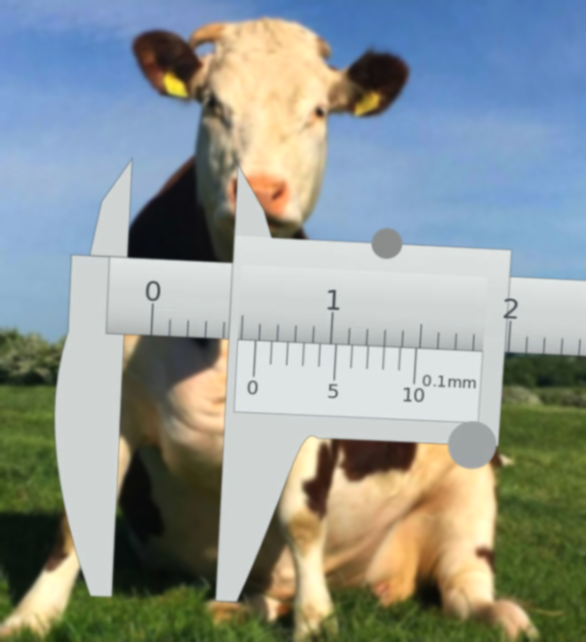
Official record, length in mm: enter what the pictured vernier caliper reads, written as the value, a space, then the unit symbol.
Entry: 5.8 mm
